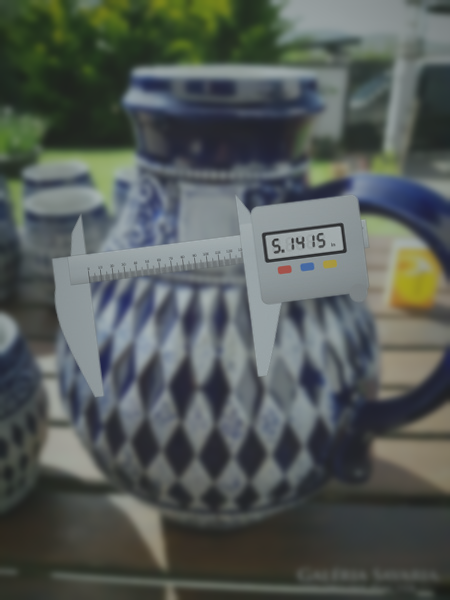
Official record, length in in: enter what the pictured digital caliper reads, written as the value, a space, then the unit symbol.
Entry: 5.1415 in
